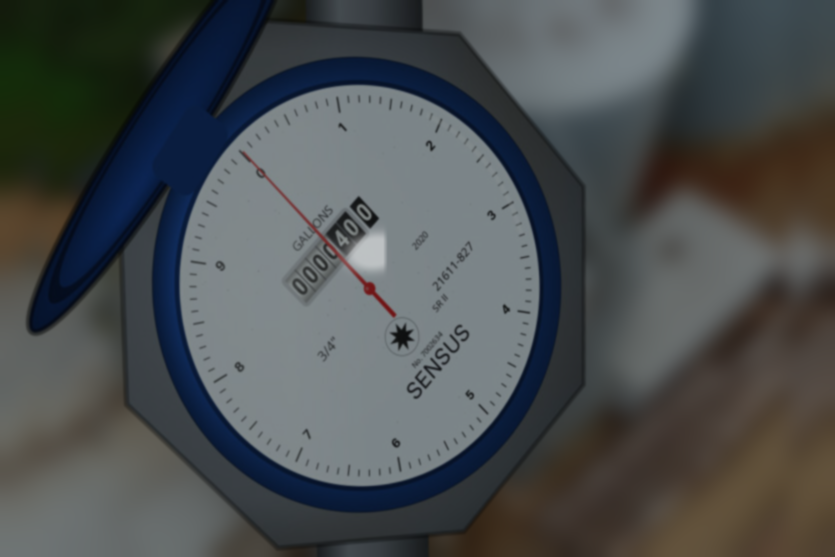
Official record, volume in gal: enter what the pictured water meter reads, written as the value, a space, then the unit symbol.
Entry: 400.0 gal
